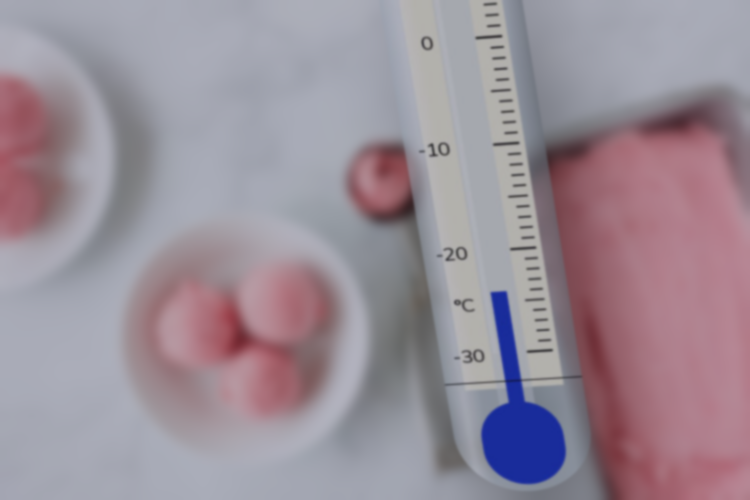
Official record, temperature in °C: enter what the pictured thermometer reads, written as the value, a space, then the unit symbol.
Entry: -24 °C
